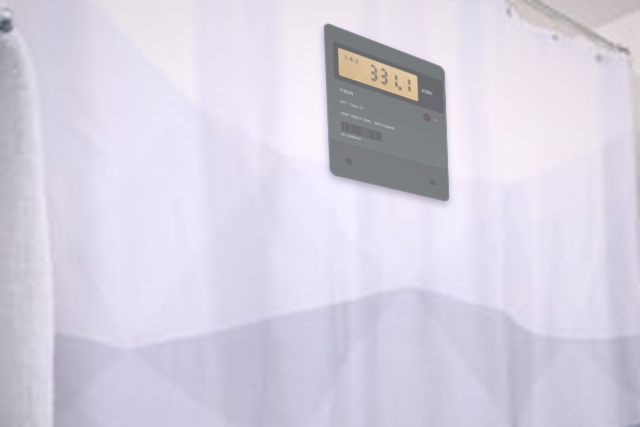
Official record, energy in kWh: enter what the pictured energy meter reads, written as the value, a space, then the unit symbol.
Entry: 331.1 kWh
